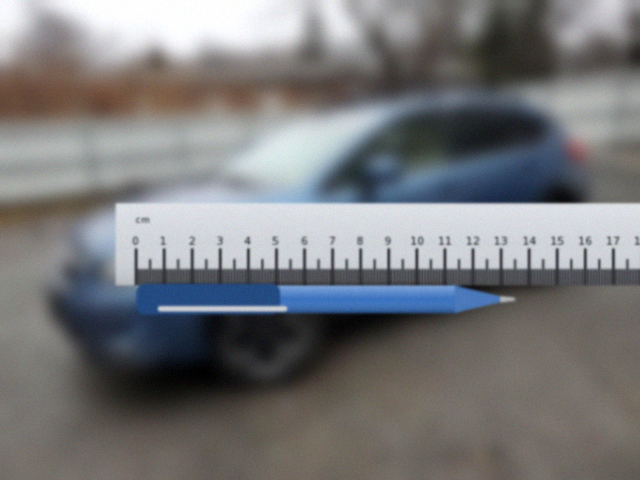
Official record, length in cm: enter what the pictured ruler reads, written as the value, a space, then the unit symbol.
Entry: 13.5 cm
